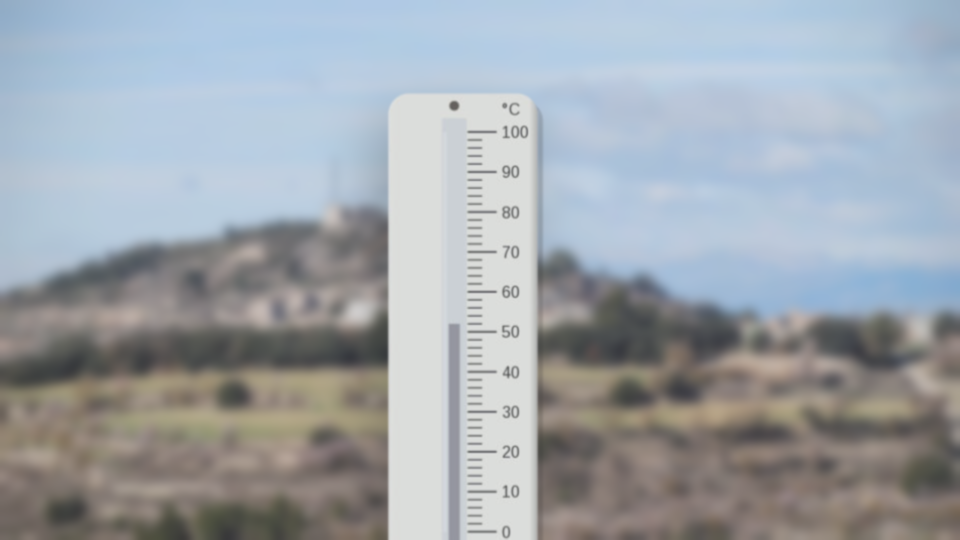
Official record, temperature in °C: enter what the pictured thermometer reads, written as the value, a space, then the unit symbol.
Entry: 52 °C
